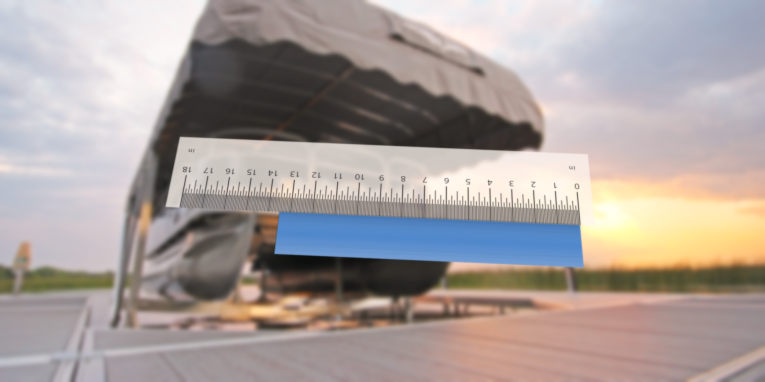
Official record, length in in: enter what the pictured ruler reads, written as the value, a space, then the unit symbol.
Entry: 13.5 in
